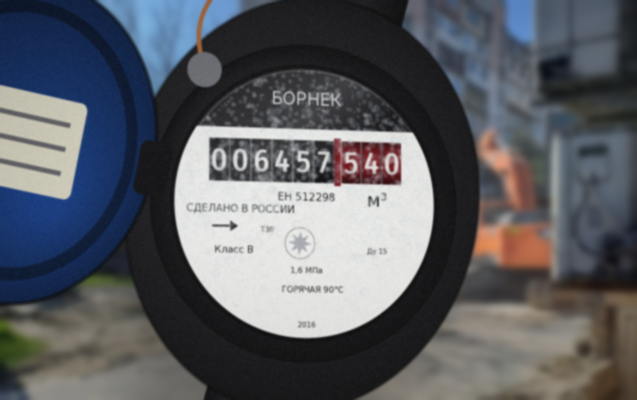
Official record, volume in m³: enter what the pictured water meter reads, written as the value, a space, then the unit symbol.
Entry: 6457.540 m³
